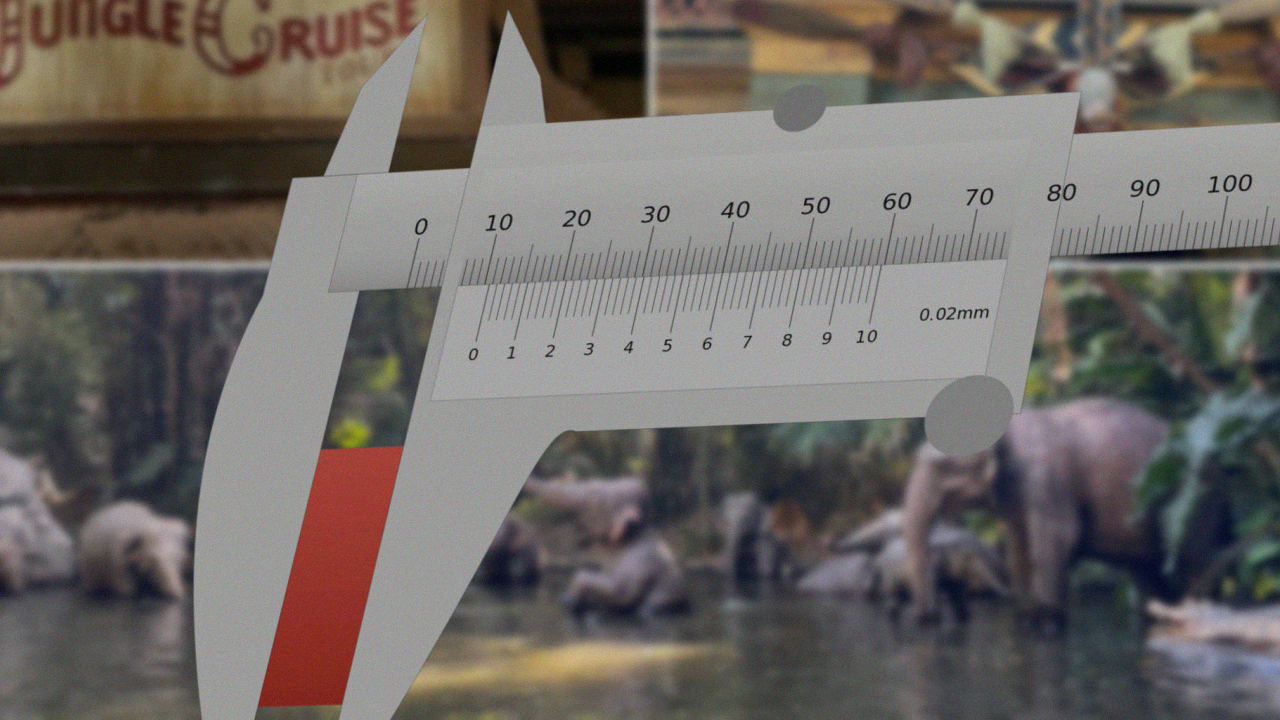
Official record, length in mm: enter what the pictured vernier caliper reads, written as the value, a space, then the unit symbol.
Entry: 10.6 mm
